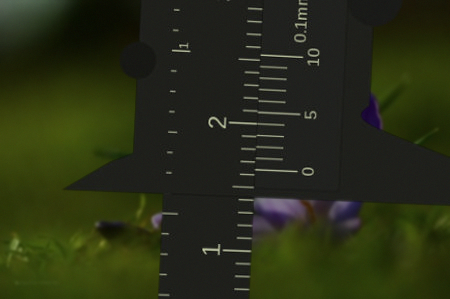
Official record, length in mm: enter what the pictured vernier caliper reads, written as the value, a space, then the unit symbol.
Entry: 16.4 mm
